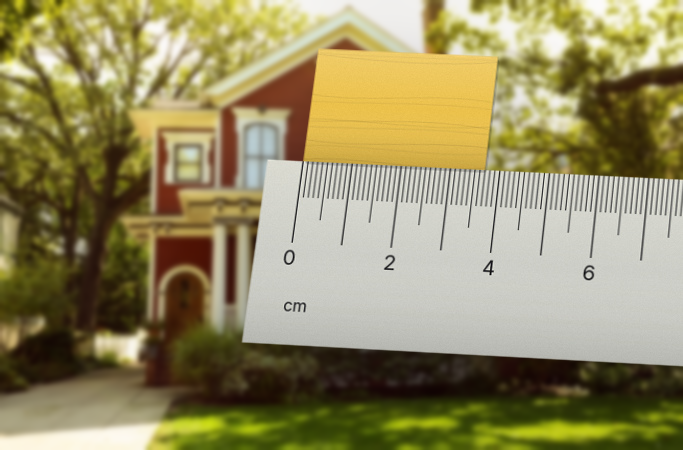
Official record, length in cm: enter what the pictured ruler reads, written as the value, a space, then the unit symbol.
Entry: 3.7 cm
